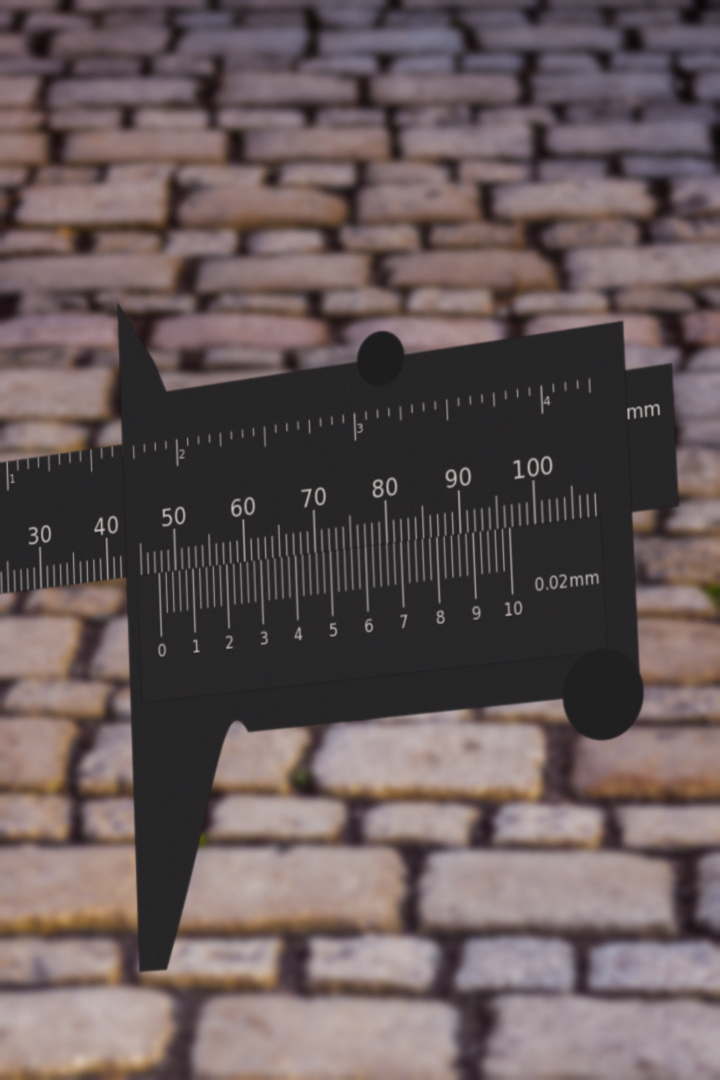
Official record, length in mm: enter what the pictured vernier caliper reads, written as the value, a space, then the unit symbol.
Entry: 47.6 mm
